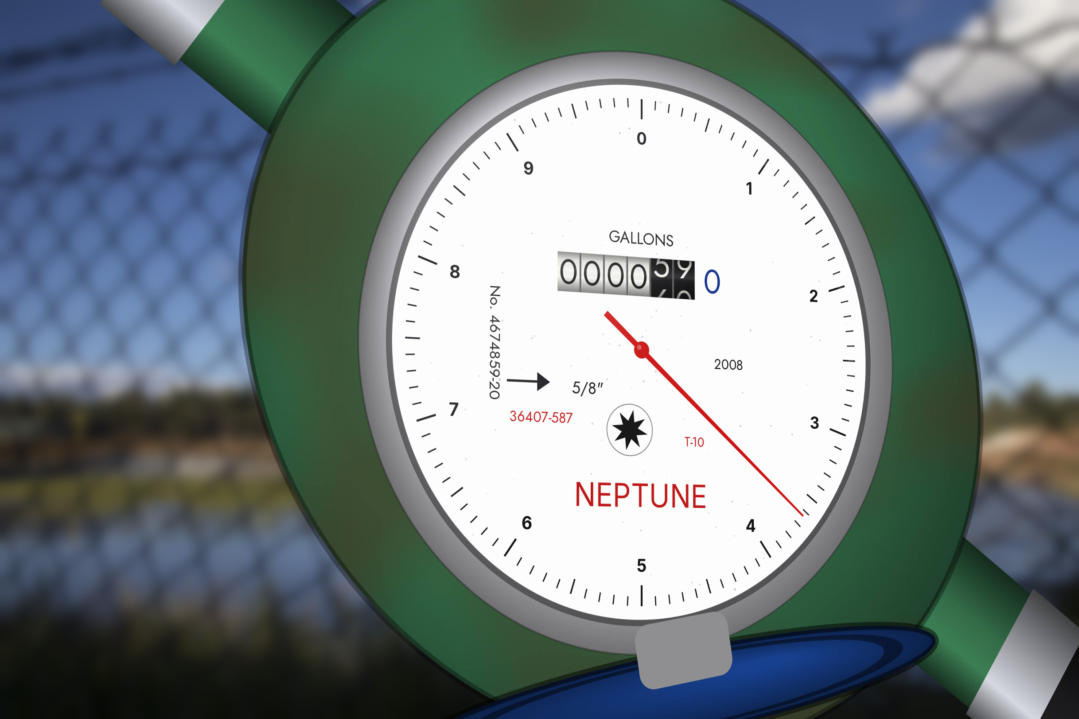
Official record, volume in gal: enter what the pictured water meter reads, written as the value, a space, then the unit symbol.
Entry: 593.6 gal
